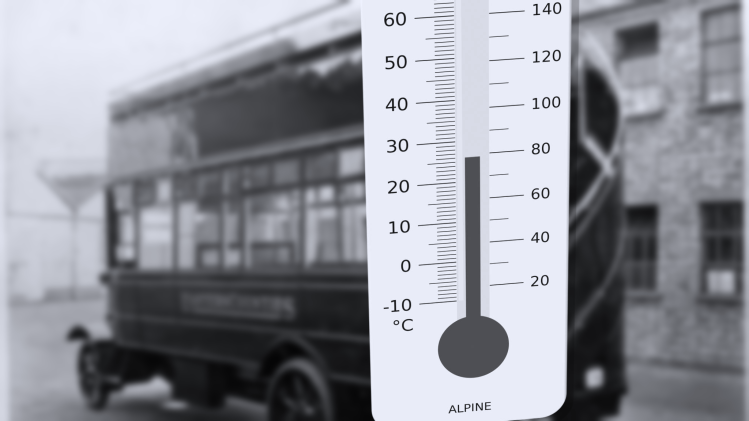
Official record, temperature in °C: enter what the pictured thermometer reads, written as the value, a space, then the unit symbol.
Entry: 26 °C
